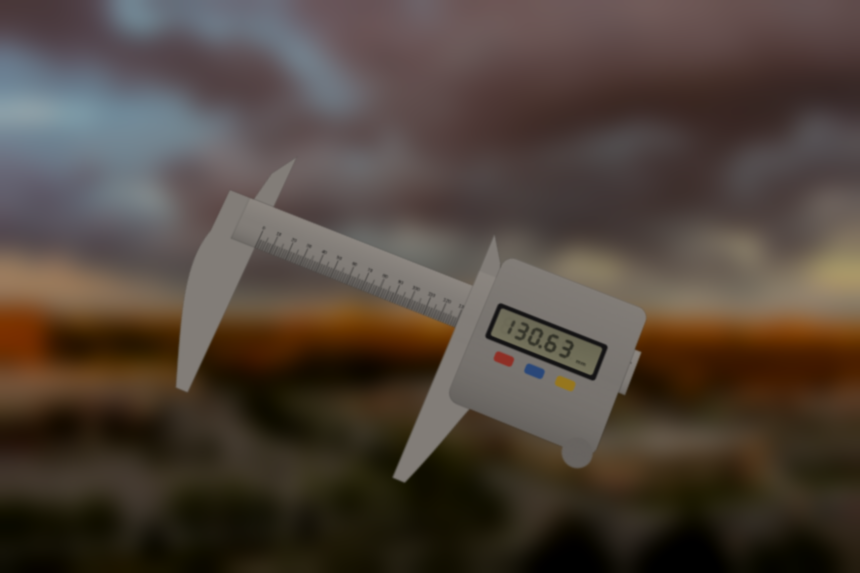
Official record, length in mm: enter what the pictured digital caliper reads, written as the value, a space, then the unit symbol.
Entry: 130.63 mm
